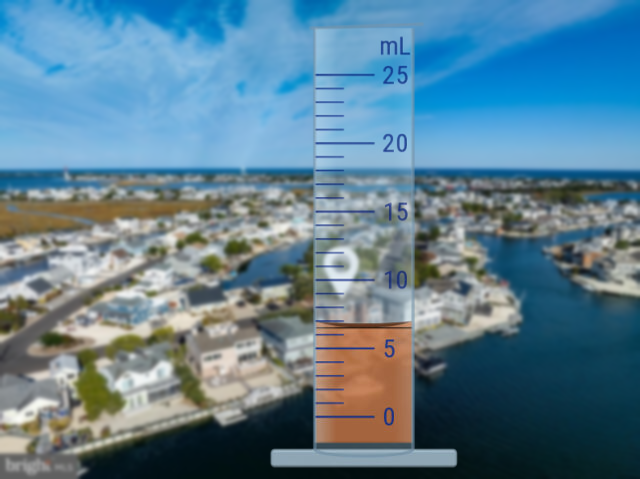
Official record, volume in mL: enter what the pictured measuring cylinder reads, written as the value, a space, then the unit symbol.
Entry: 6.5 mL
